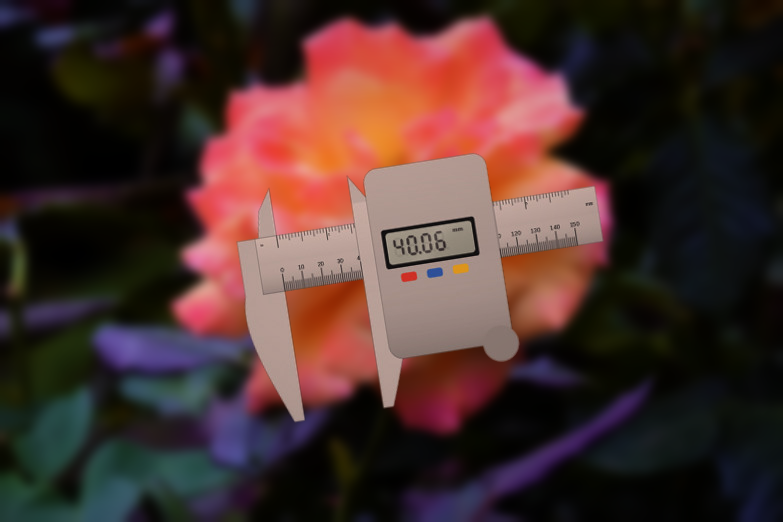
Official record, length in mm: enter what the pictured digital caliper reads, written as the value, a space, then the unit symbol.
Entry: 40.06 mm
